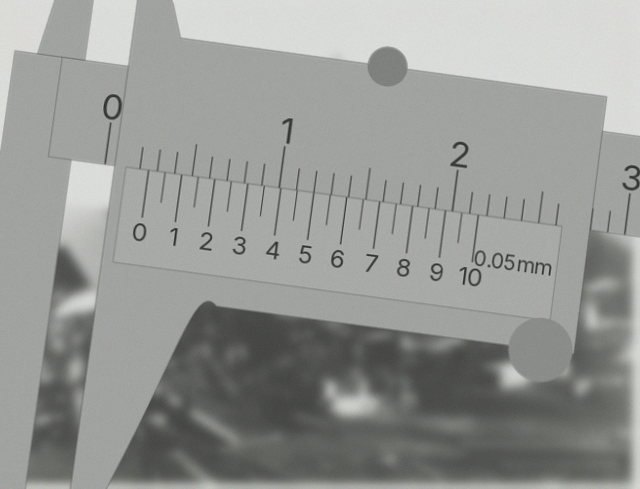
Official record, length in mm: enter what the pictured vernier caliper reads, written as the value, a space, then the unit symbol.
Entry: 2.5 mm
